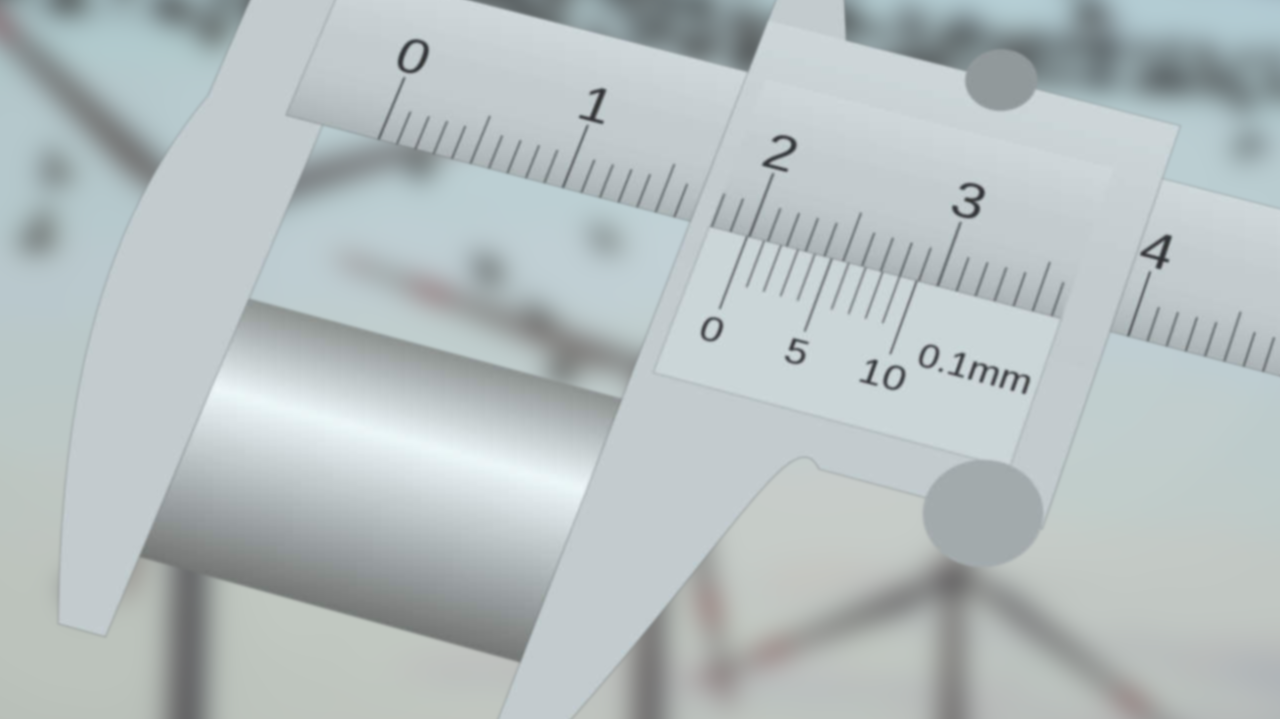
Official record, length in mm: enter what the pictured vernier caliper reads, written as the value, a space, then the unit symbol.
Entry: 19.9 mm
